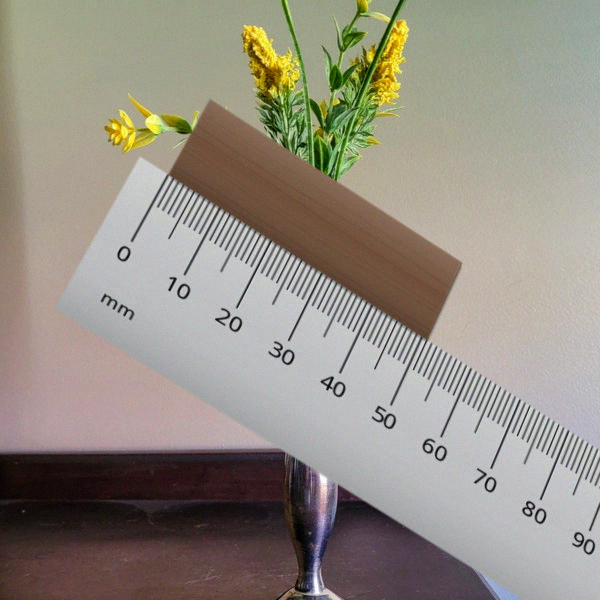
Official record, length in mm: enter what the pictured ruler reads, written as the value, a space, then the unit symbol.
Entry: 51 mm
